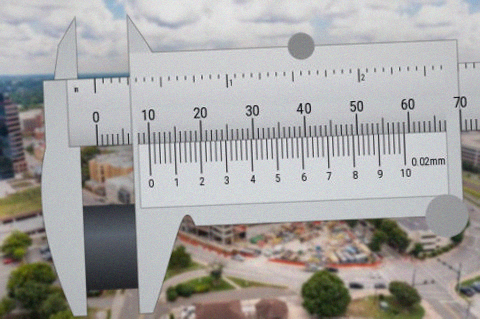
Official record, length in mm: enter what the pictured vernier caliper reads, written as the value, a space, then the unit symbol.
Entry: 10.0 mm
